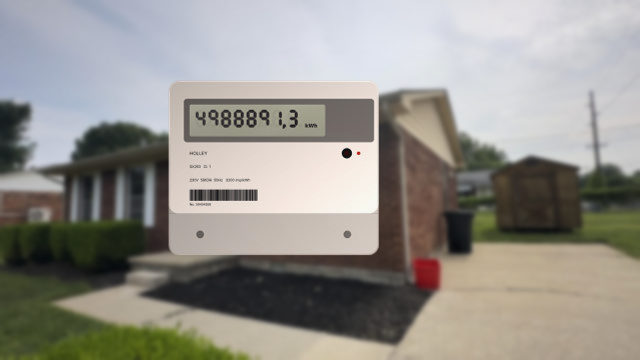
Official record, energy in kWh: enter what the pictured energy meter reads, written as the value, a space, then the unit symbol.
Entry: 4988891.3 kWh
